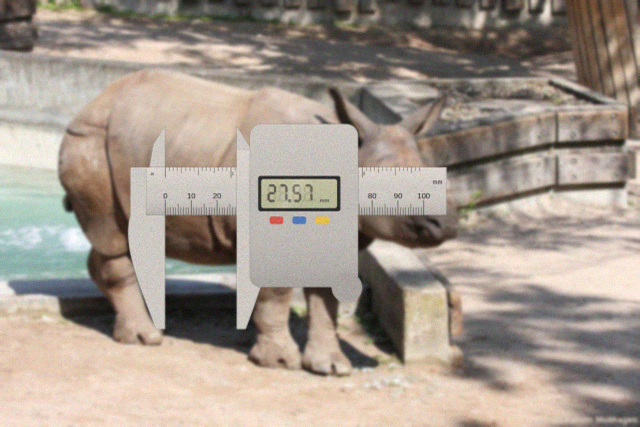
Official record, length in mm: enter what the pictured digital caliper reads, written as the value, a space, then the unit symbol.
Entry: 27.57 mm
